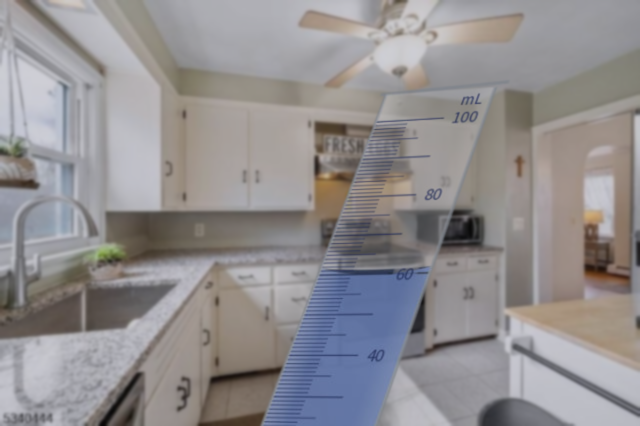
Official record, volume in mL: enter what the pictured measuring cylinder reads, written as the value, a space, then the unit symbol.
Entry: 60 mL
